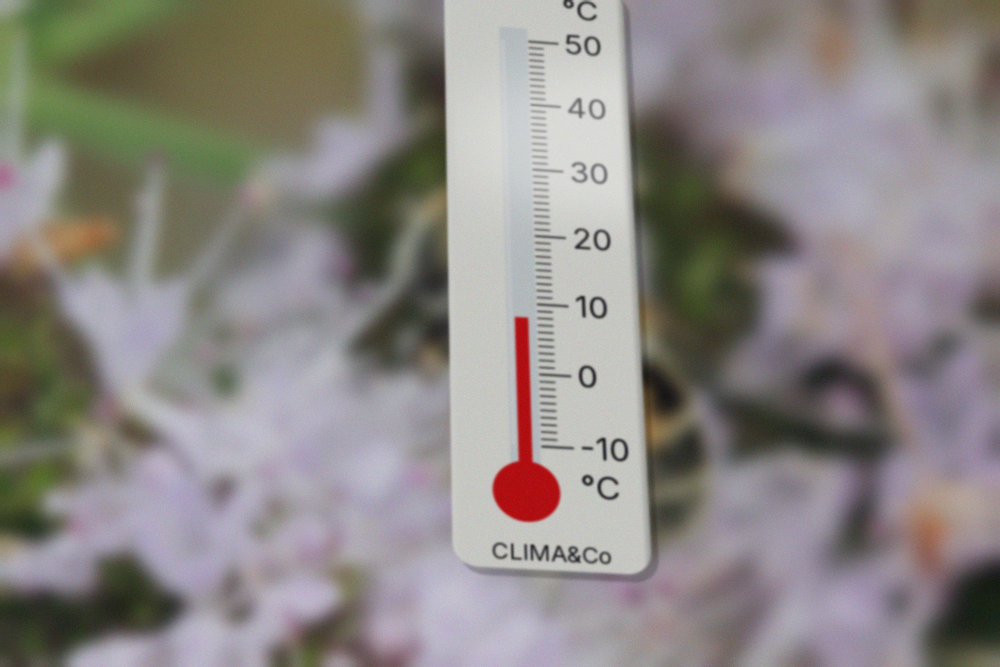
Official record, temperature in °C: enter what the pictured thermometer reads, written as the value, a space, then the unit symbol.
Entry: 8 °C
